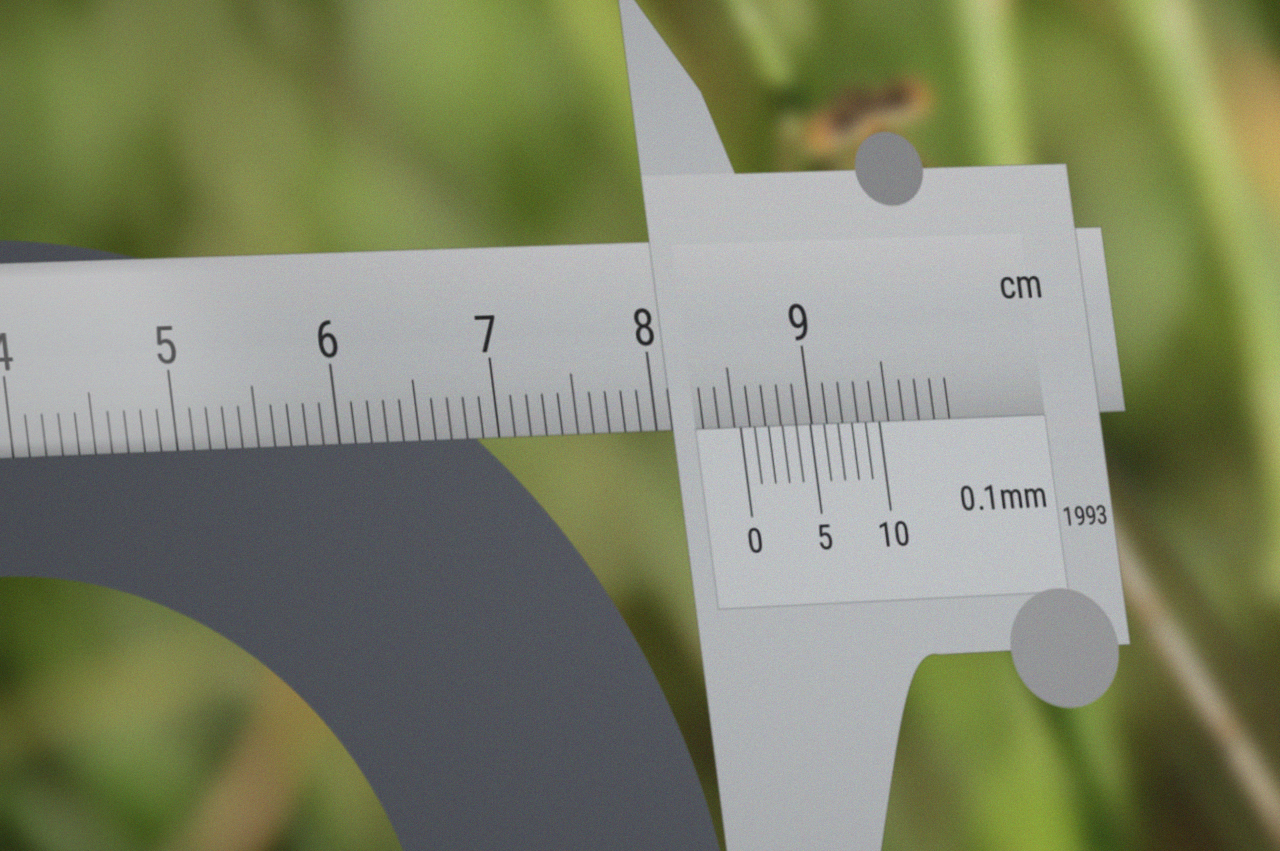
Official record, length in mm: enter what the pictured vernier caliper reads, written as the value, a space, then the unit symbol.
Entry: 85.4 mm
